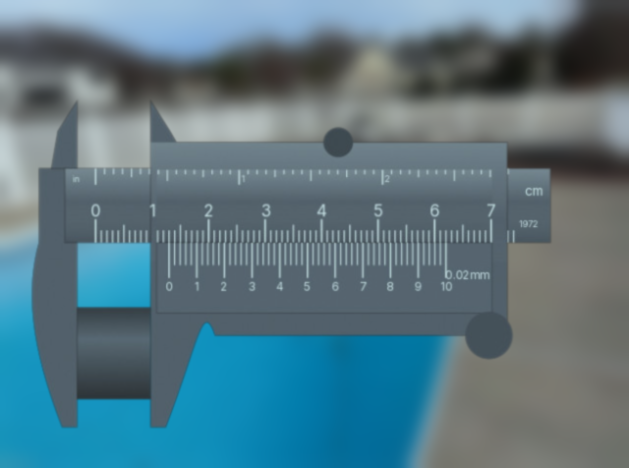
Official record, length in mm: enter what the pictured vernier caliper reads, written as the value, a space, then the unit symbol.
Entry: 13.0 mm
